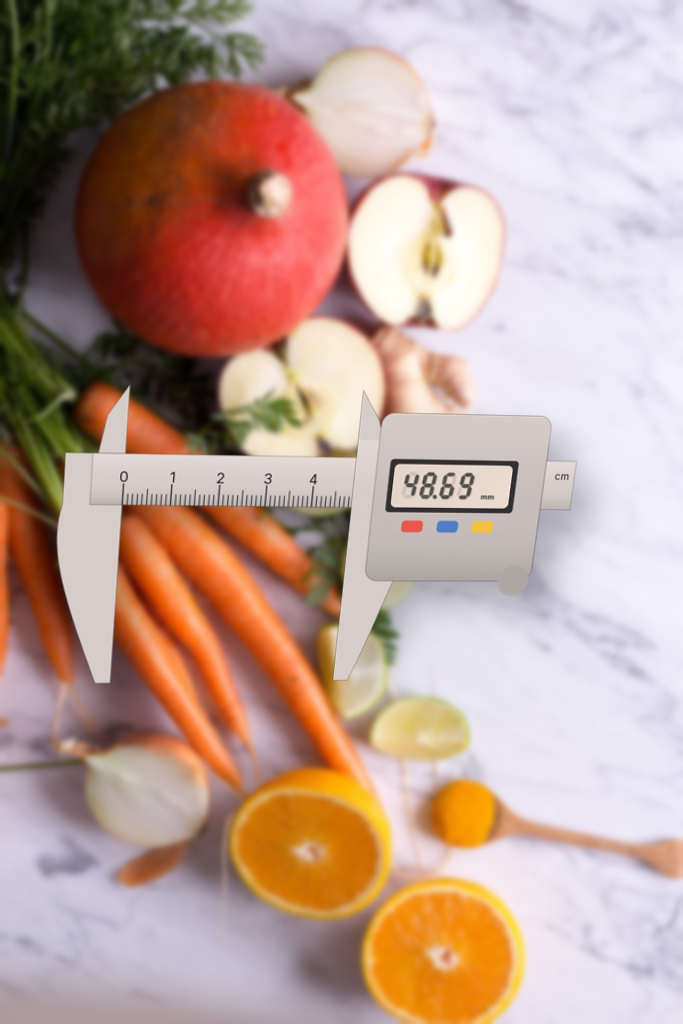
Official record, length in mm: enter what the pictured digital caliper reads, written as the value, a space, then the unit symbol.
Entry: 48.69 mm
